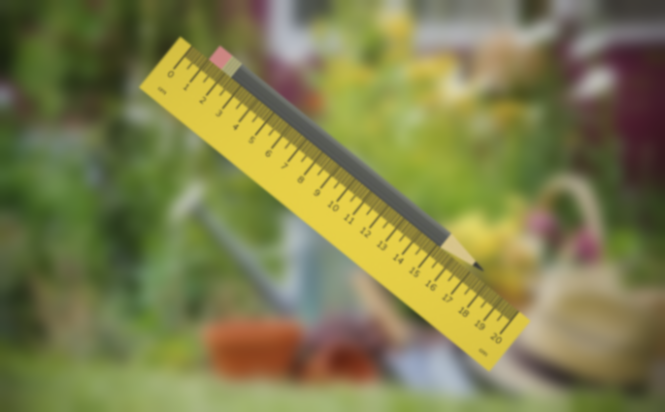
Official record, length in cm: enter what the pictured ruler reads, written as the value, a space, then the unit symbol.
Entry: 16.5 cm
